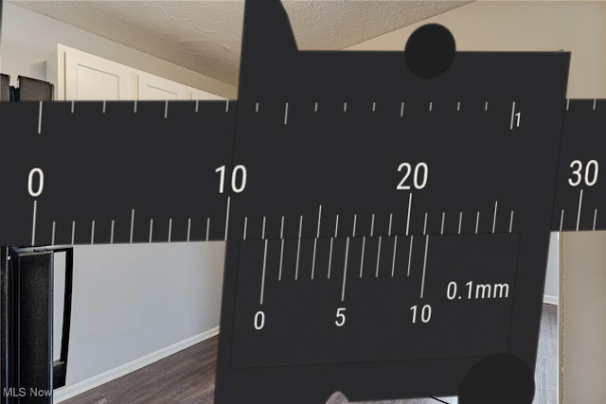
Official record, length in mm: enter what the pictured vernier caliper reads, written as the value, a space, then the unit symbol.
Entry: 12.2 mm
